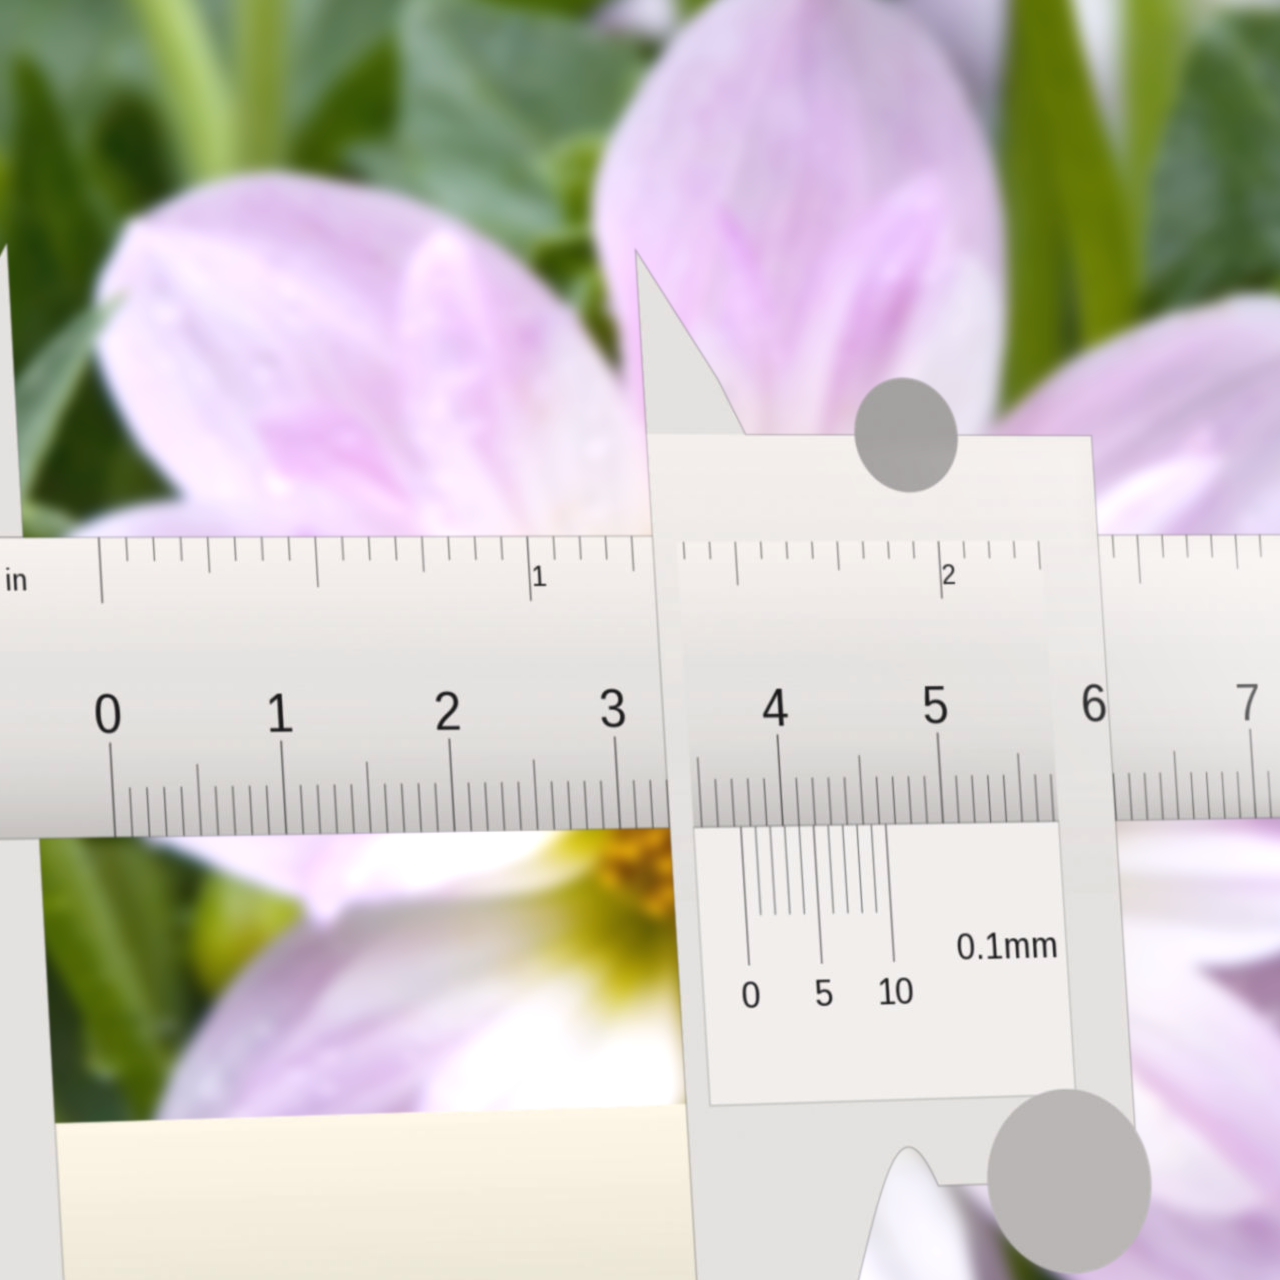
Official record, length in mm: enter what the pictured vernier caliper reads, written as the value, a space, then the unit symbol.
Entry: 37.4 mm
